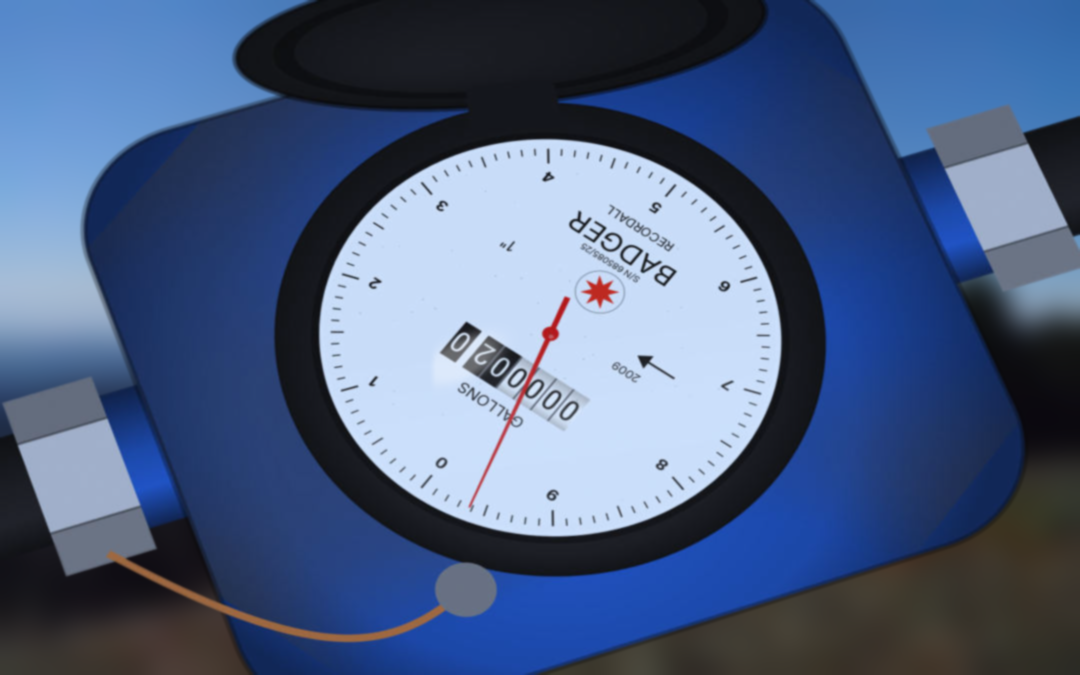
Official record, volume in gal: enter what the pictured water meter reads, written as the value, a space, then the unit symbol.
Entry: 19.6 gal
